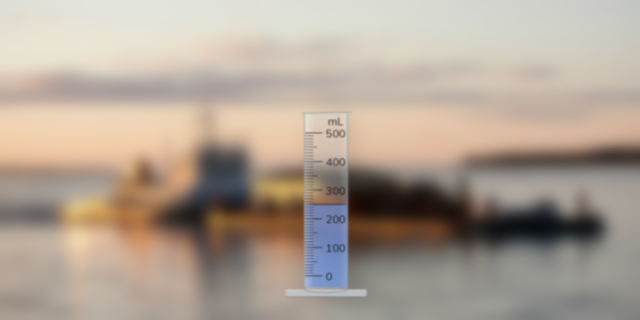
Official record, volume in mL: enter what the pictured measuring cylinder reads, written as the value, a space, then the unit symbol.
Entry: 250 mL
